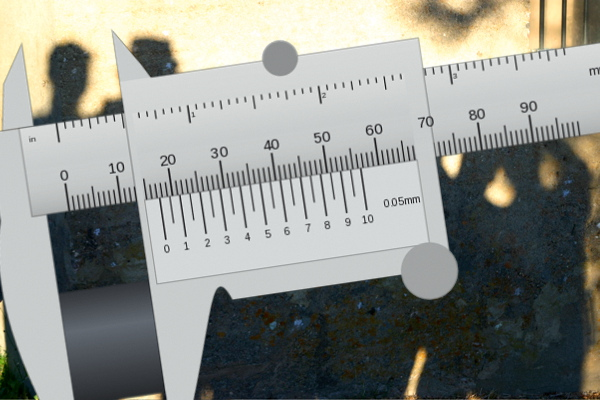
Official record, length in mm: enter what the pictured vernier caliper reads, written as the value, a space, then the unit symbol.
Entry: 17.5 mm
